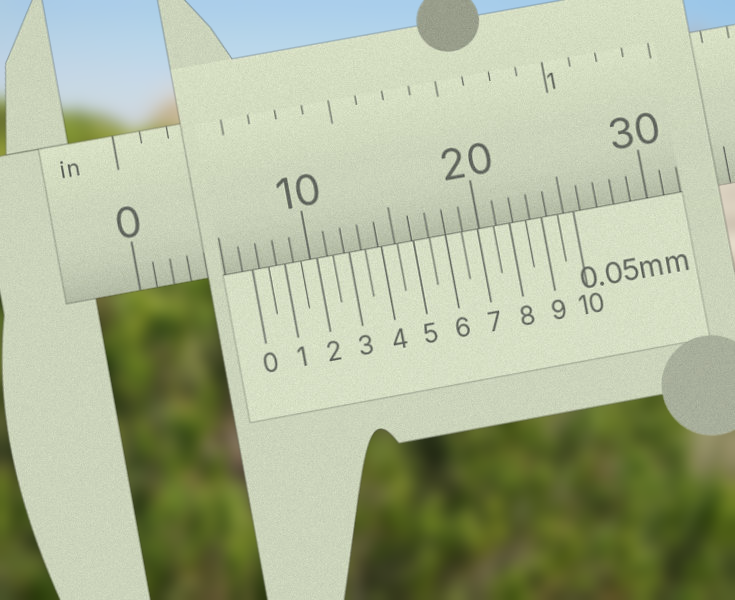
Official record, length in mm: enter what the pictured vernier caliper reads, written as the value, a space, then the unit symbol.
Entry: 6.6 mm
